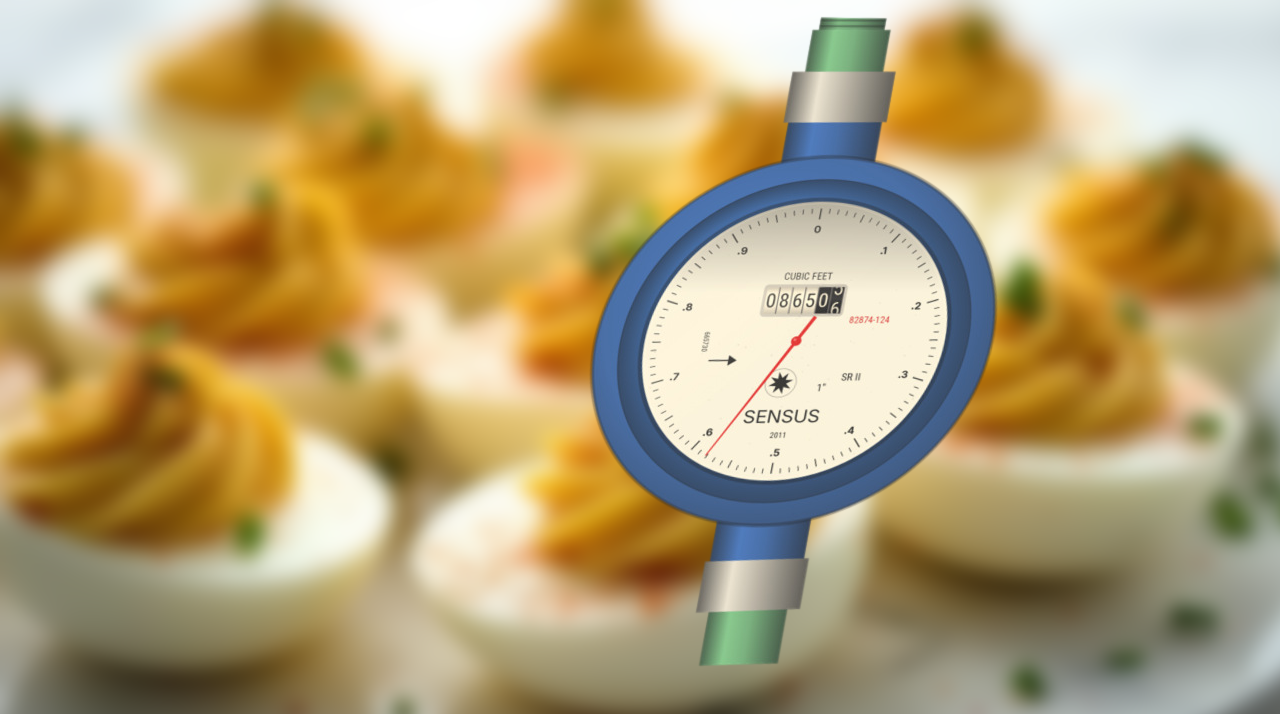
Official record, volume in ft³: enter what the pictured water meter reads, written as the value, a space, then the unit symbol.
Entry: 86505.58 ft³
